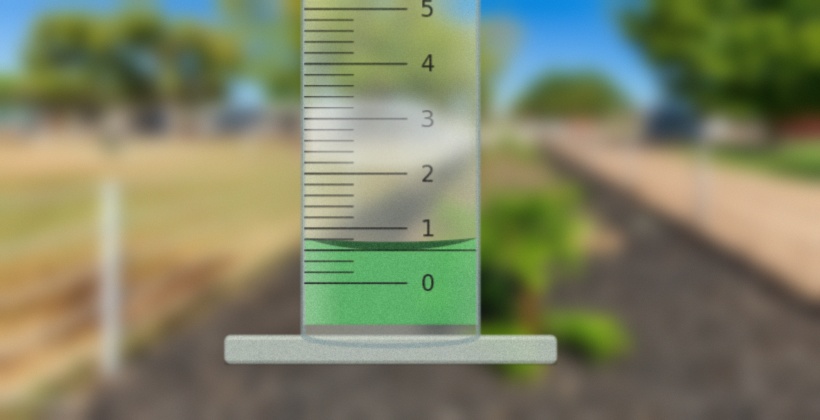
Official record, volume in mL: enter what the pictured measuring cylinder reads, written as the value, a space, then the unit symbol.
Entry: 0.6 mL
